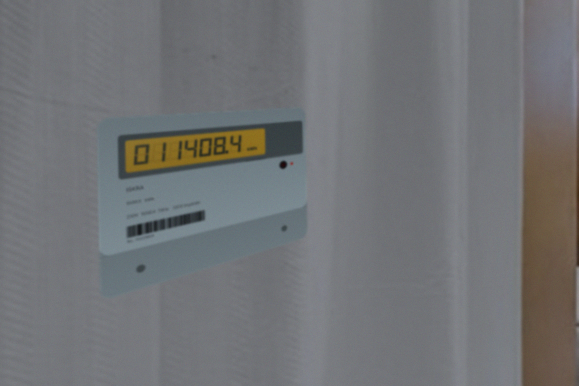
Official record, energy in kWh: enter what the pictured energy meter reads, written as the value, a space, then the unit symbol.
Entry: 11408.4 kWh
